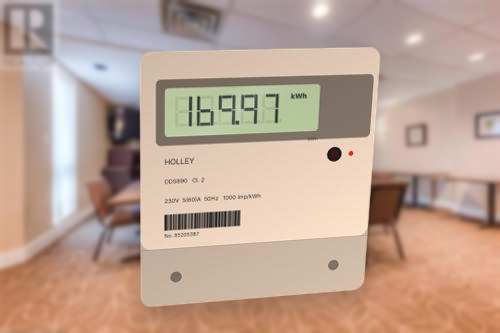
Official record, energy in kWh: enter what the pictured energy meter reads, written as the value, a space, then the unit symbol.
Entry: 169.97 kWh
